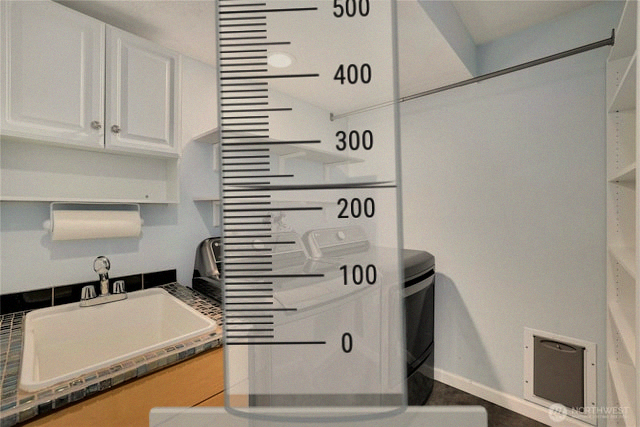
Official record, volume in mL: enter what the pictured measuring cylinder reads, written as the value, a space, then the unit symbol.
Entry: 230 mL
